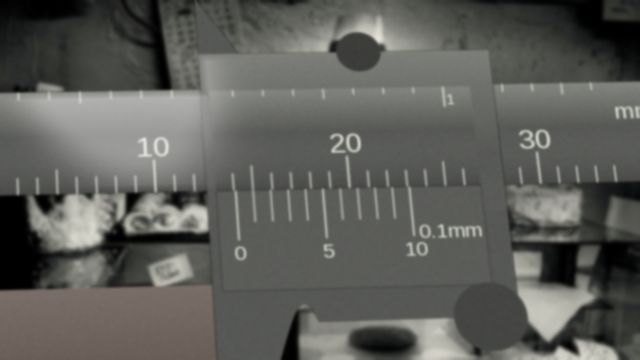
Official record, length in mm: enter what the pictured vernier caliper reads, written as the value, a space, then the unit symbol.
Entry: 14.1 mm
